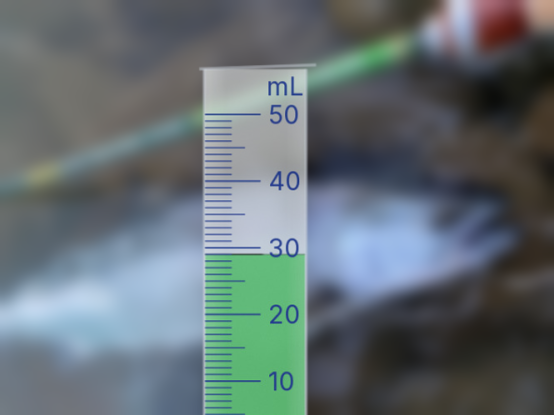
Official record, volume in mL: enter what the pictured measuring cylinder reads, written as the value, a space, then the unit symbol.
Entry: 29 mL
